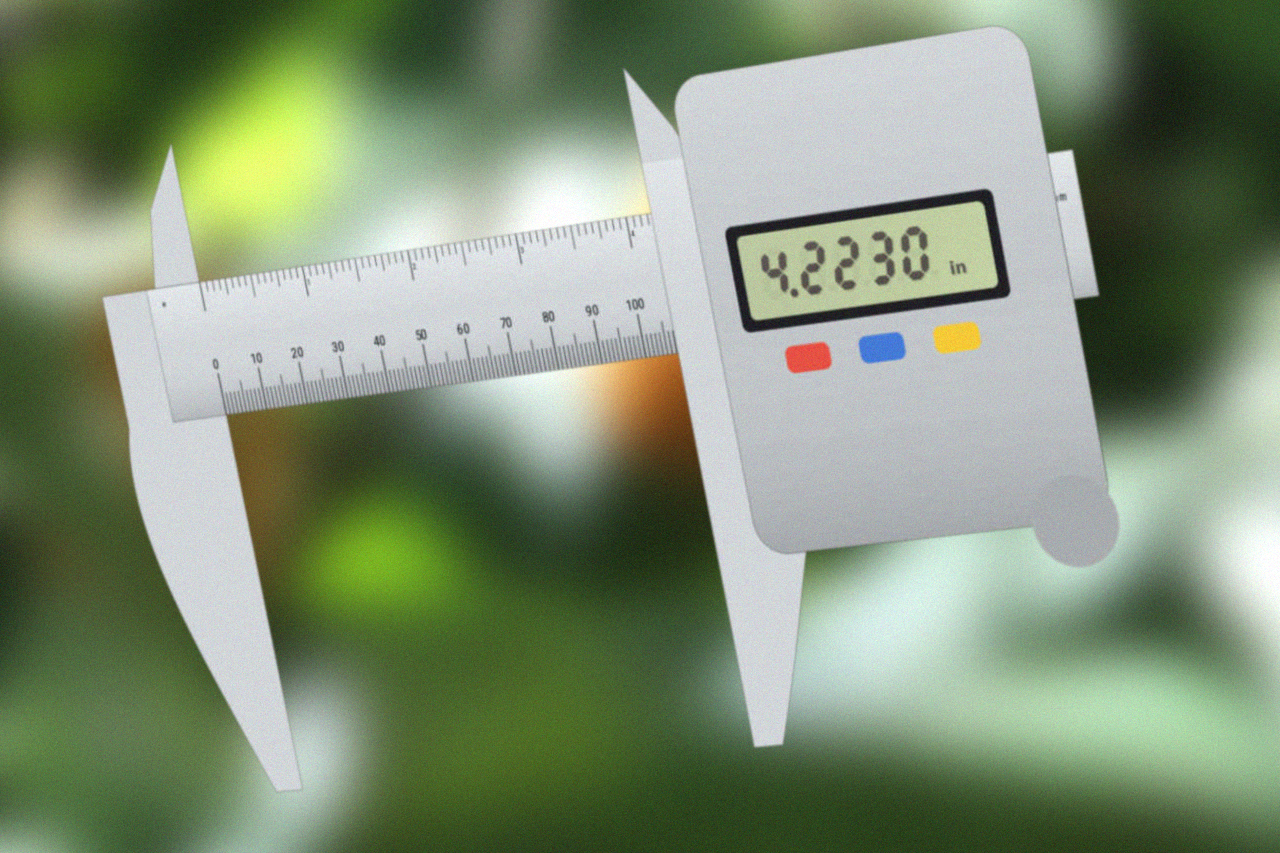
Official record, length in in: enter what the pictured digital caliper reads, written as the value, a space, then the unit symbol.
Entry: 4.2230 in
